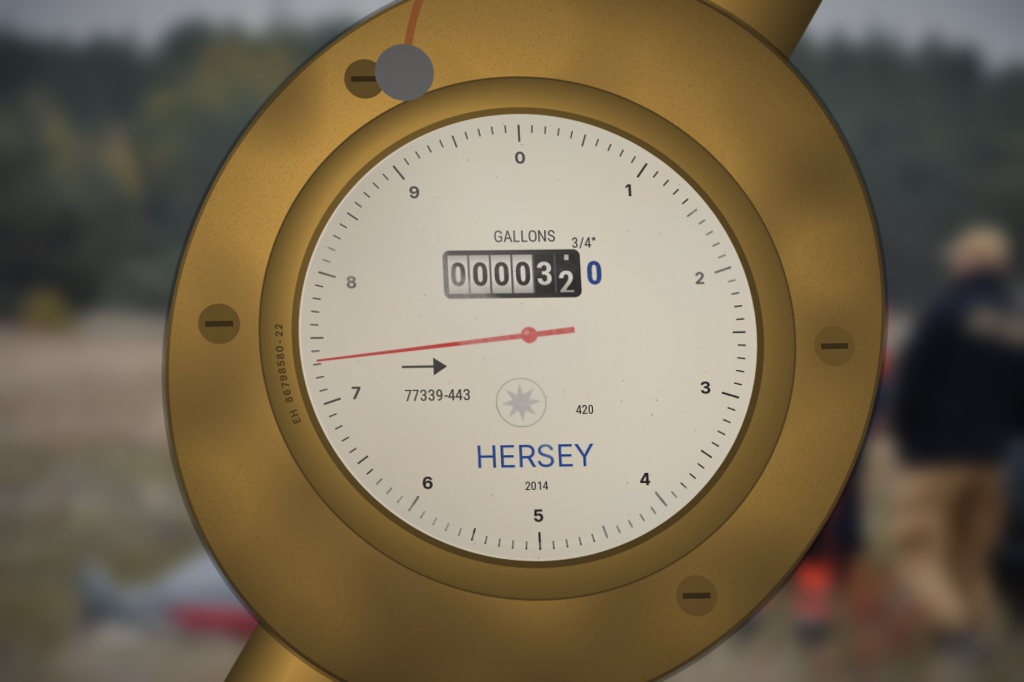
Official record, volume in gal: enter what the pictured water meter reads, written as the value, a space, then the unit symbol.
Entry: 317.3 gal
